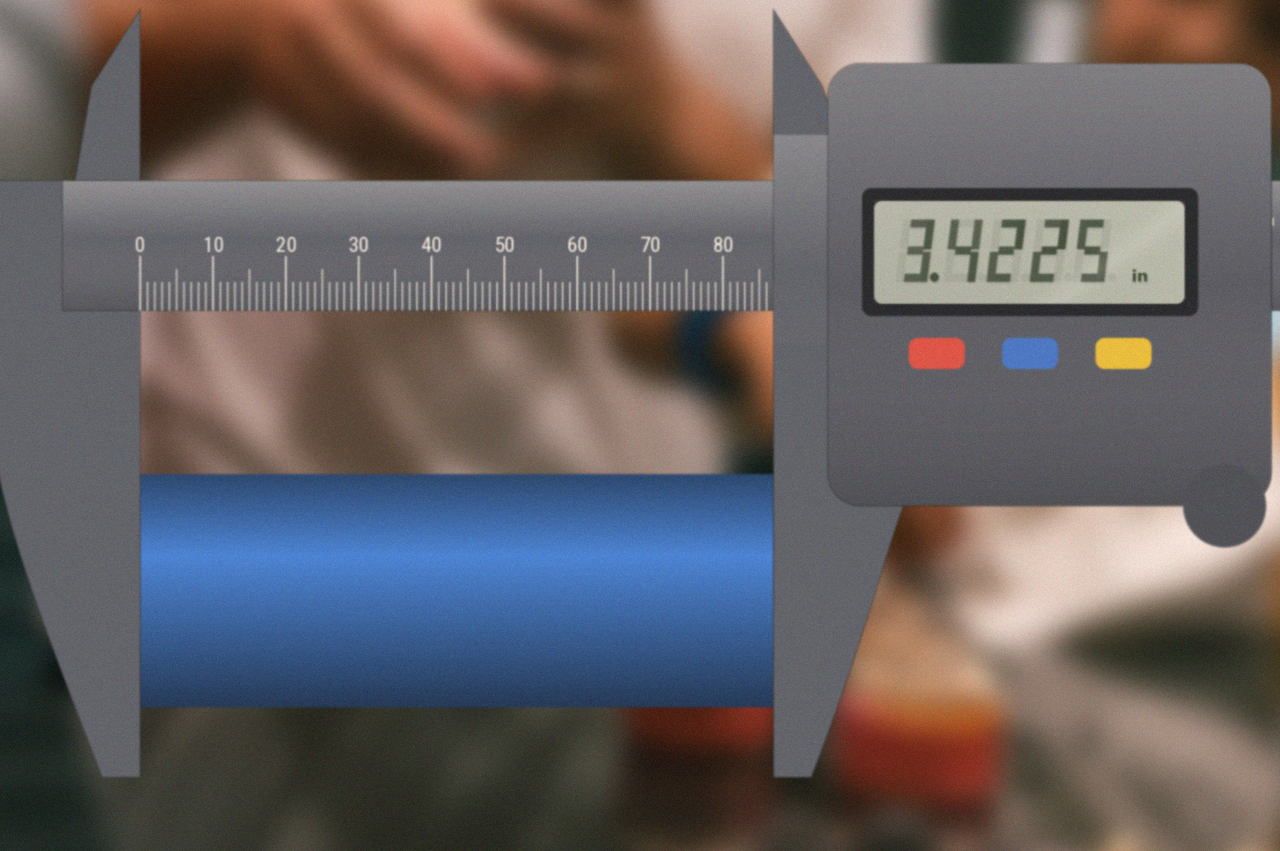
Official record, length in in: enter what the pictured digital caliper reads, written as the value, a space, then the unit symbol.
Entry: 3.4225 in
